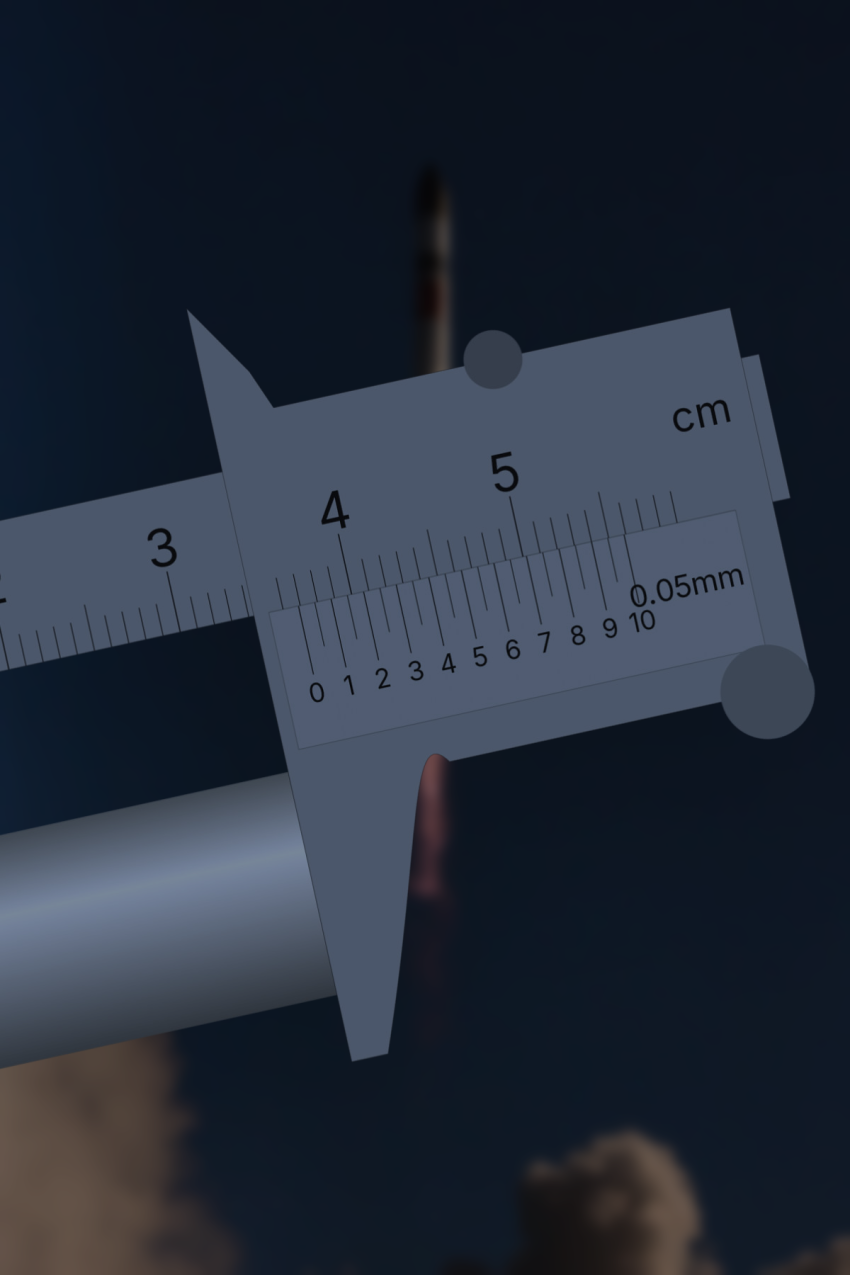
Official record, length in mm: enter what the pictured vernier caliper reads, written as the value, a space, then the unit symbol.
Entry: 36.9 mm
